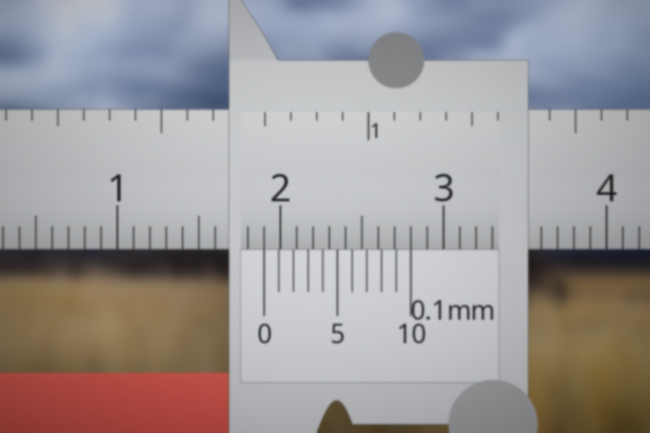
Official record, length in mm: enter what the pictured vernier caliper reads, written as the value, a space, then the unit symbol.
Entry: 19.0 mm
